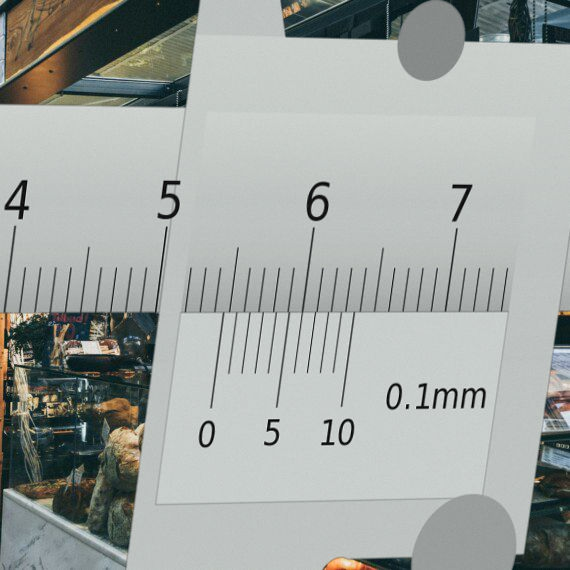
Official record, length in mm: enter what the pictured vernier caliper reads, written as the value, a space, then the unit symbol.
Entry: 54.6 mm
